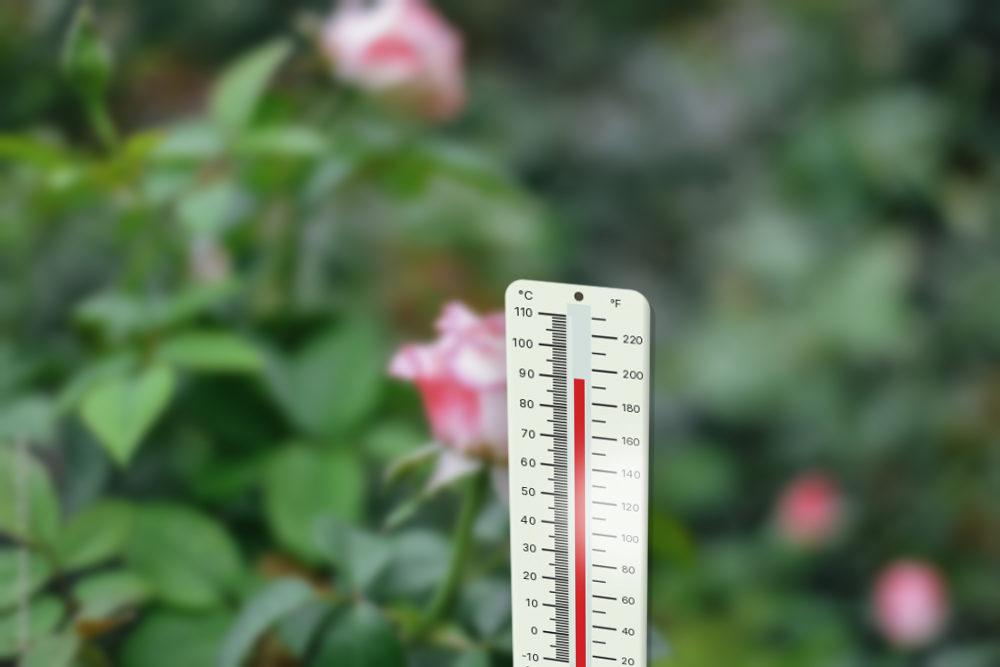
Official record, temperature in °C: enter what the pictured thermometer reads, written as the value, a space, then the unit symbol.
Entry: 90 °C
